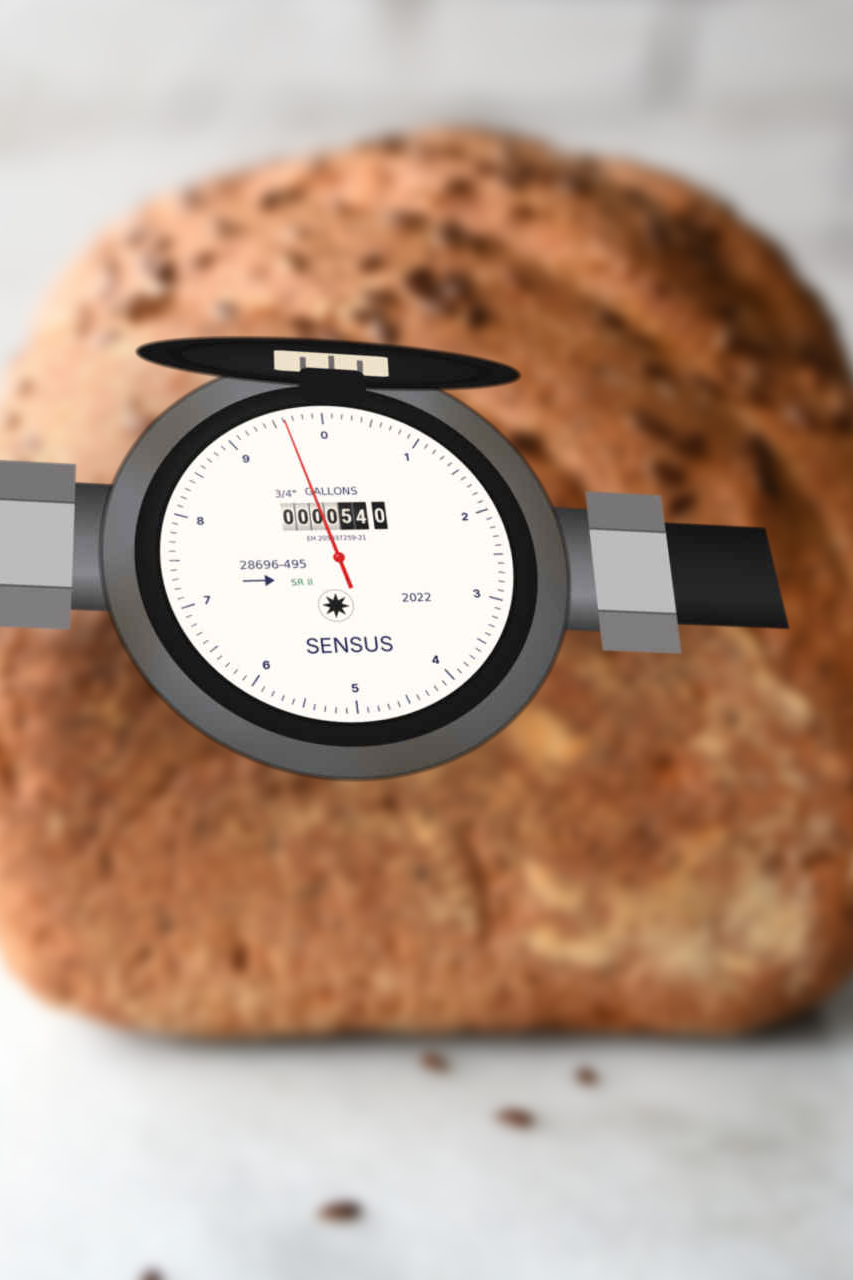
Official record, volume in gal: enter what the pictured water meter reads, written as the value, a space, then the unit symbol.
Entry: 539.6 gal
